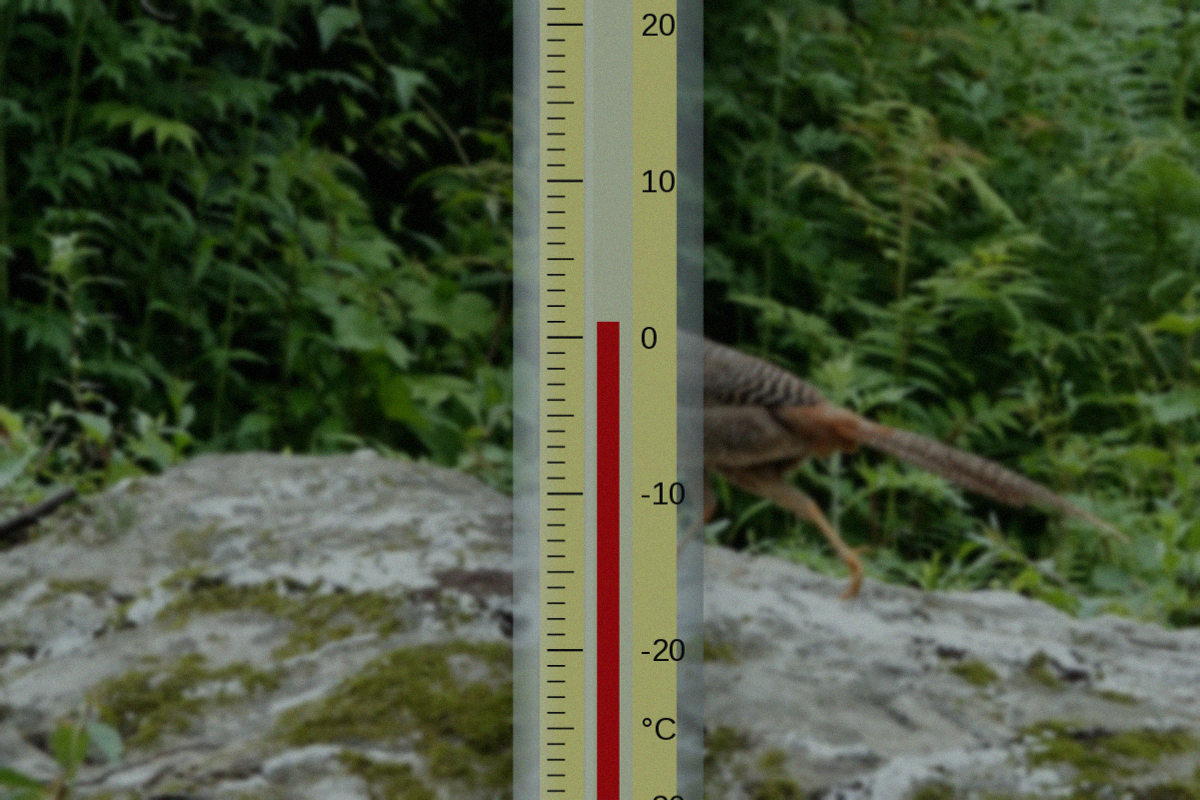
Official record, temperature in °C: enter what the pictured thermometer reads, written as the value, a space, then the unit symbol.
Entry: 1 °C
